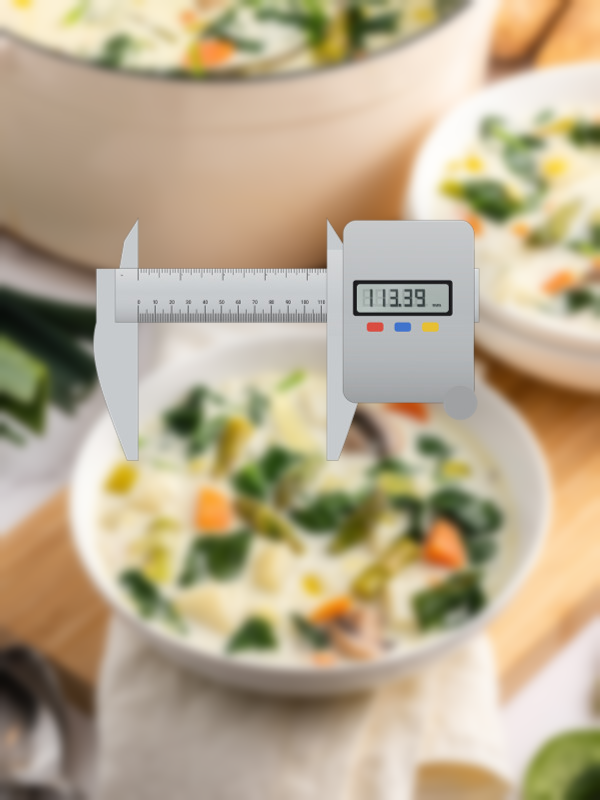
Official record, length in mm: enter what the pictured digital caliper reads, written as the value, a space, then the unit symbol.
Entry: 113.39 mm
